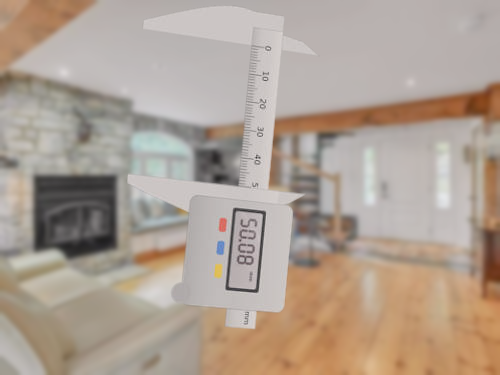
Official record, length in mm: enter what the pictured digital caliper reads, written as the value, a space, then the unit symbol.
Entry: 50.08 mm
